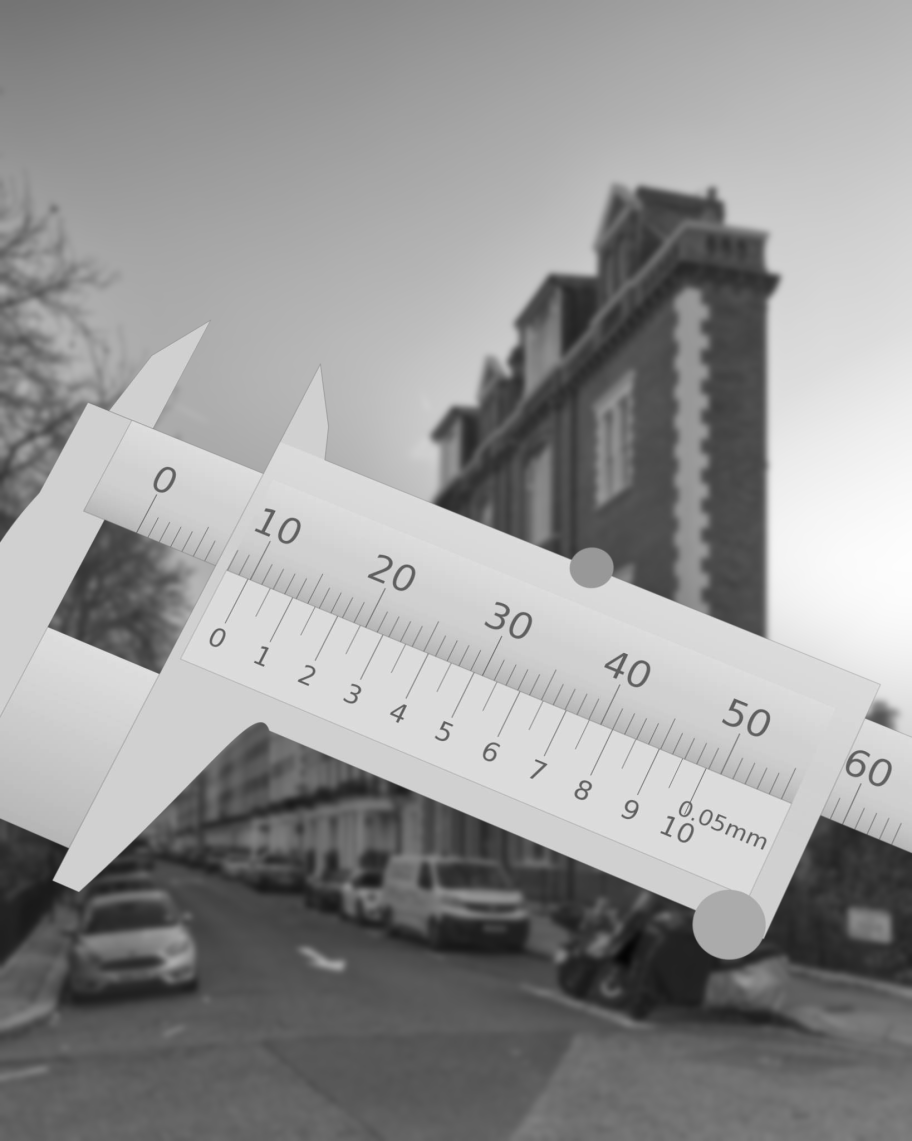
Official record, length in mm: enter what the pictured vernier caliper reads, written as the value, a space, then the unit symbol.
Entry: 9.8 mm
